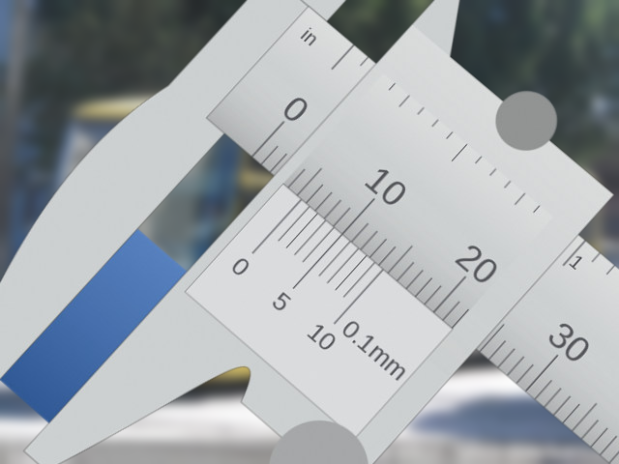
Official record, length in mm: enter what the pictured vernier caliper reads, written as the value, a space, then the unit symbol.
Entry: 5.5 mm
